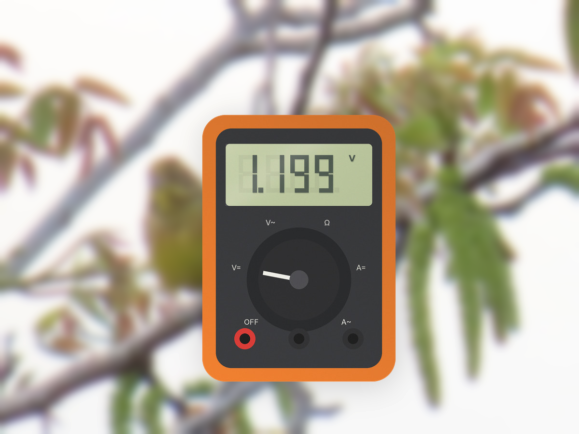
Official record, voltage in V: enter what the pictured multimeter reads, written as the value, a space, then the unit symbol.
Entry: 1.199 V
